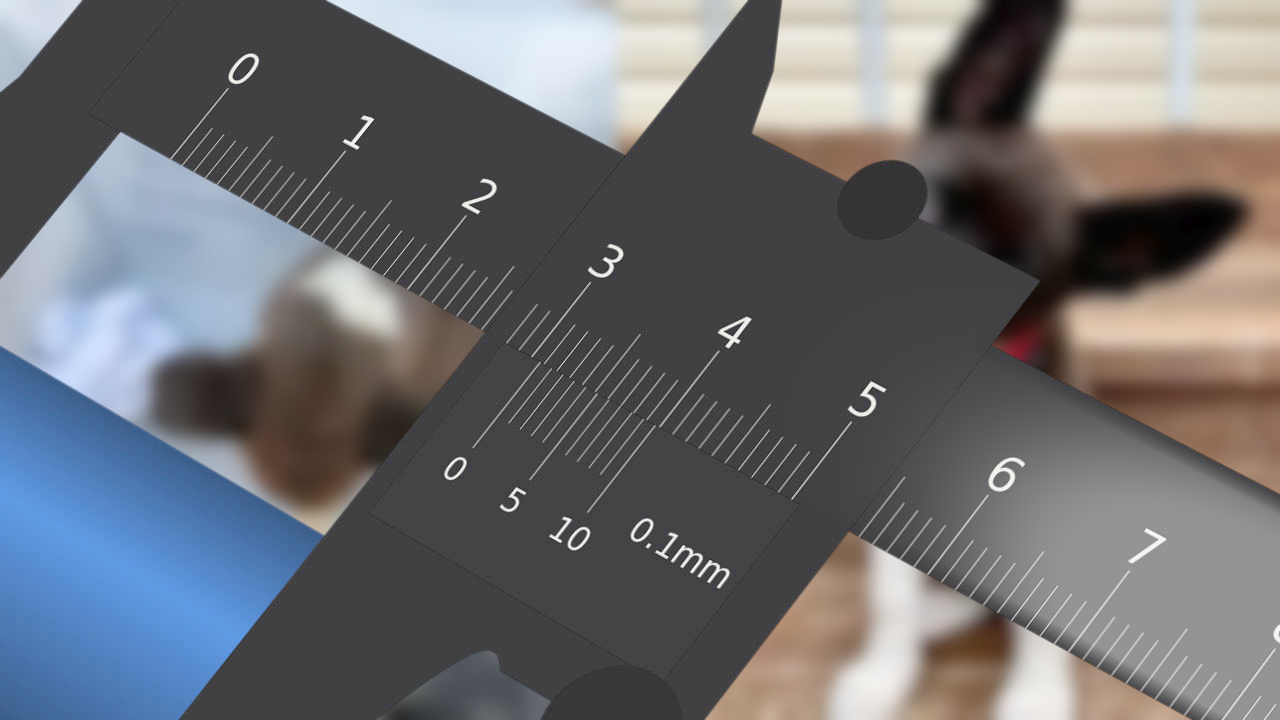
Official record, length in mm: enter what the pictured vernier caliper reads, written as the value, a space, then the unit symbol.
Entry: 30.7 mm
